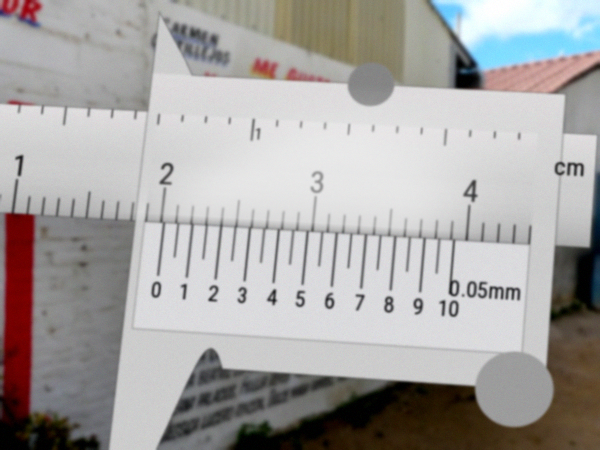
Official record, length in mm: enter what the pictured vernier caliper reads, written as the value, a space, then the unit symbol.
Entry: 20.2 mm
